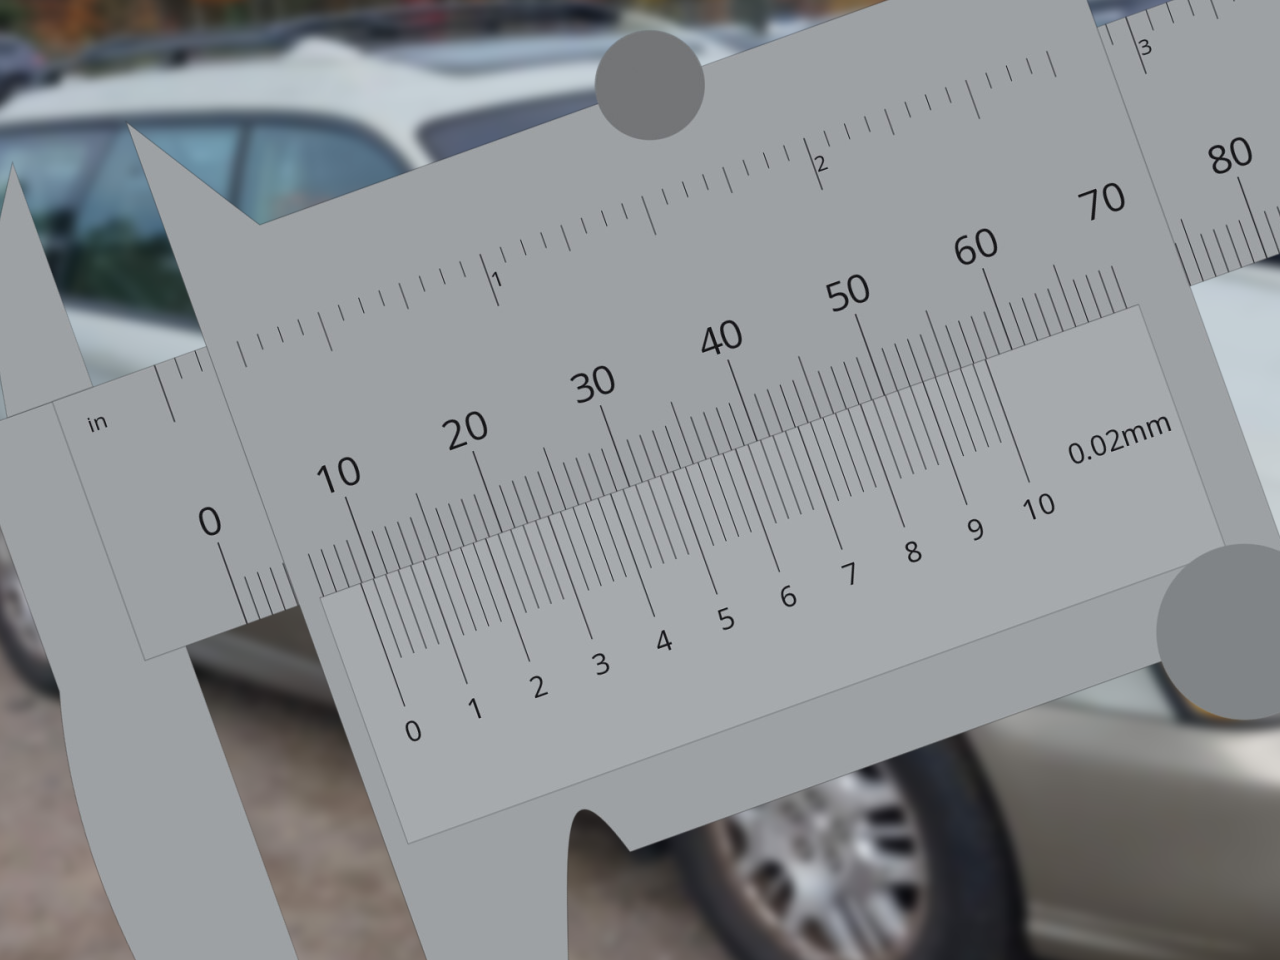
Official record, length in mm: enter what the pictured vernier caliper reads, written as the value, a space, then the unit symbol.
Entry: 8.9 mm
